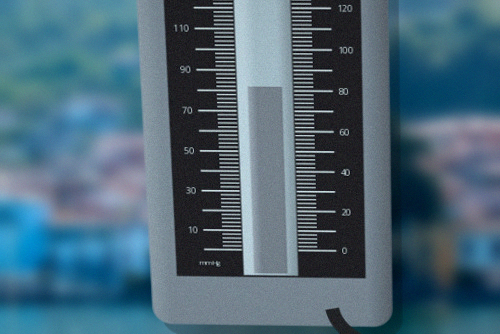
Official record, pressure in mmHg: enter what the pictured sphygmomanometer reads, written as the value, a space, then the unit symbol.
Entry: 82 mmHg
